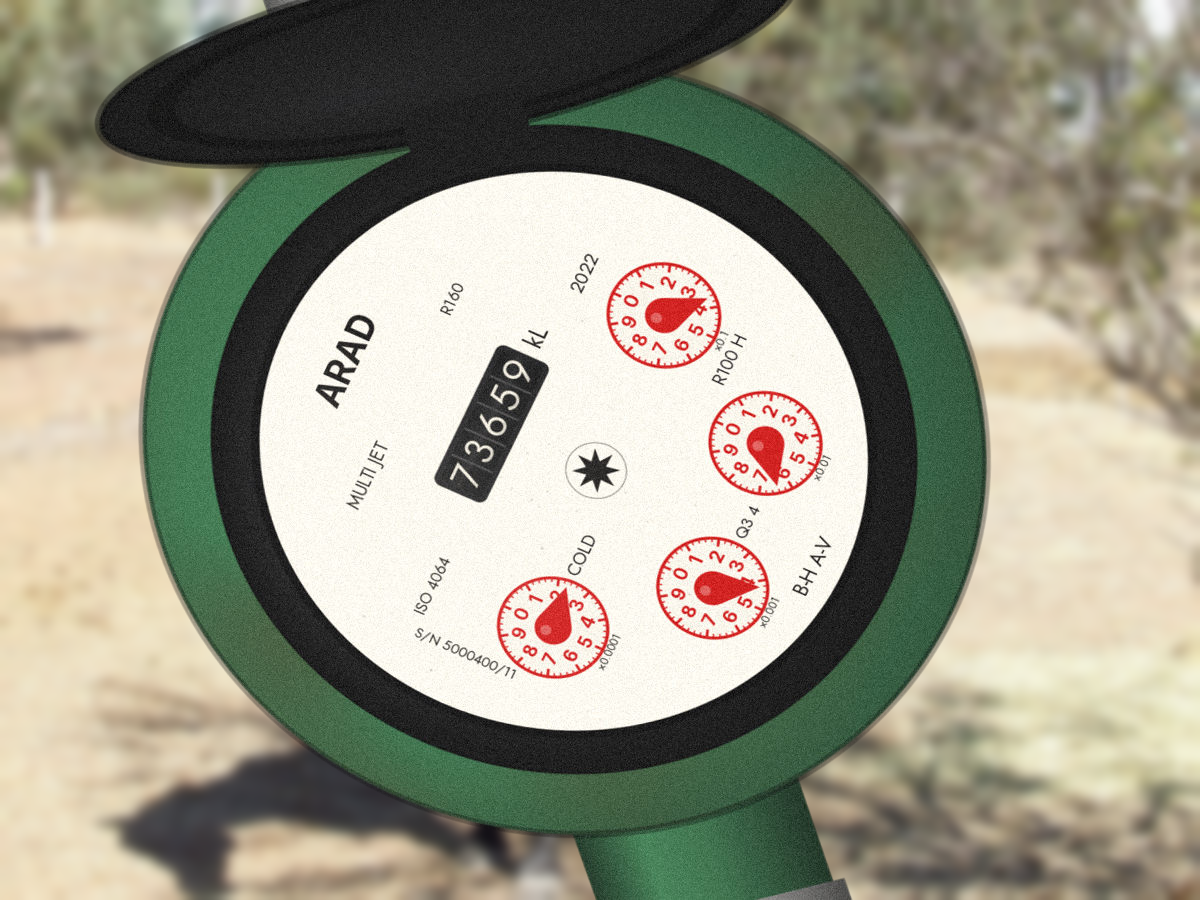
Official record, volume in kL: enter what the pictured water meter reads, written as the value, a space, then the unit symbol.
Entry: 73659.3642 kL
